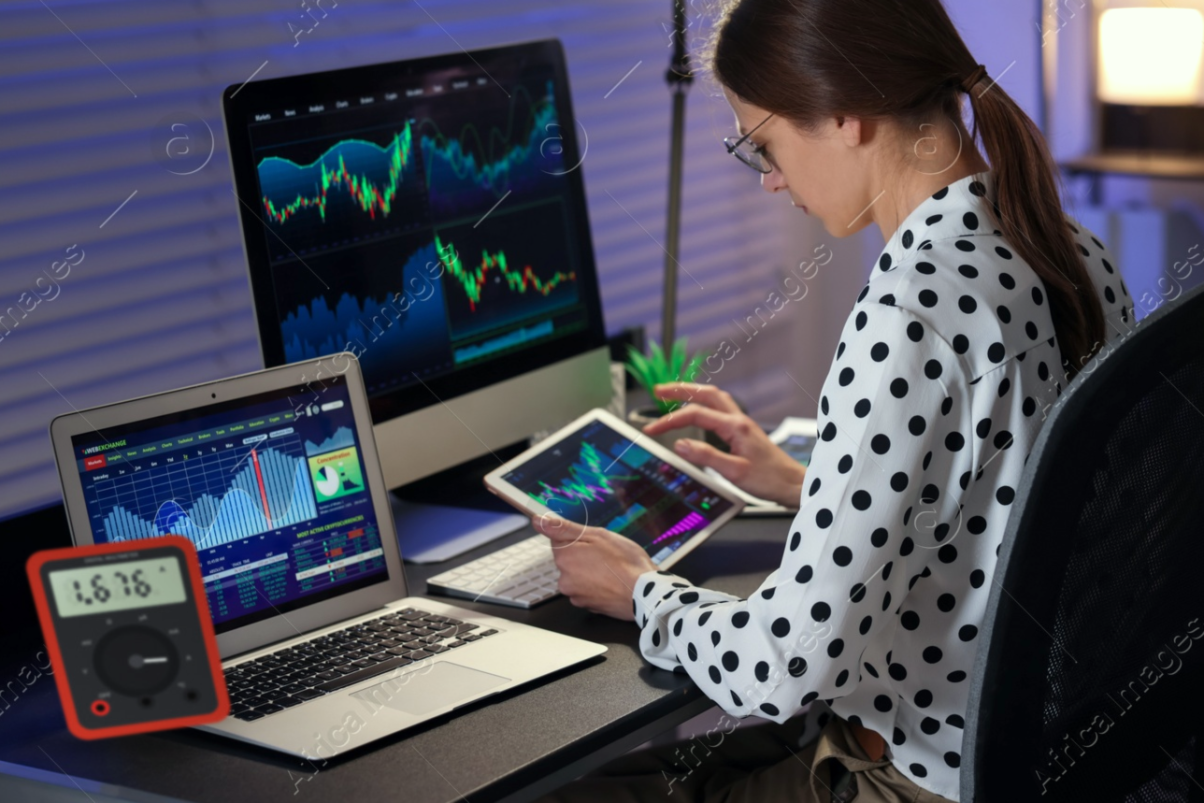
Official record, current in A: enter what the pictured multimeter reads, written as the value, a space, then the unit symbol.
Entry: 1.676 A
